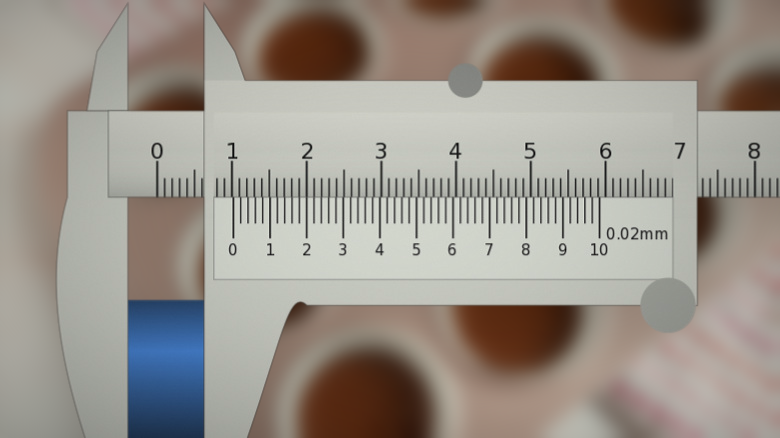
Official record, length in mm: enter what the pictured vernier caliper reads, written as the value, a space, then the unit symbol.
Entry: 10.2 mm
